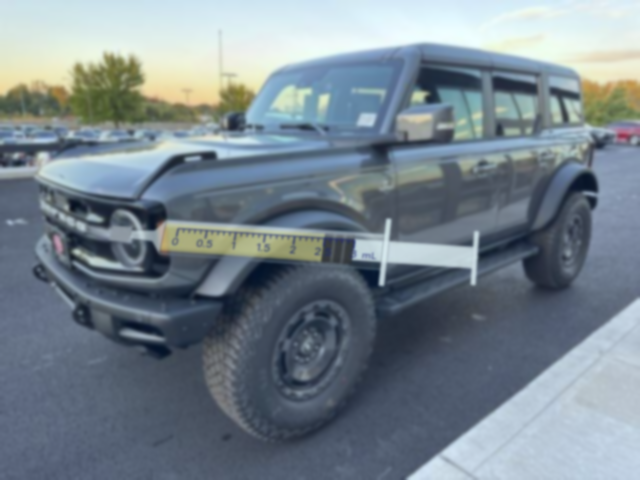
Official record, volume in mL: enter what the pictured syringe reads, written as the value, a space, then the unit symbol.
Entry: 2.5 mL
